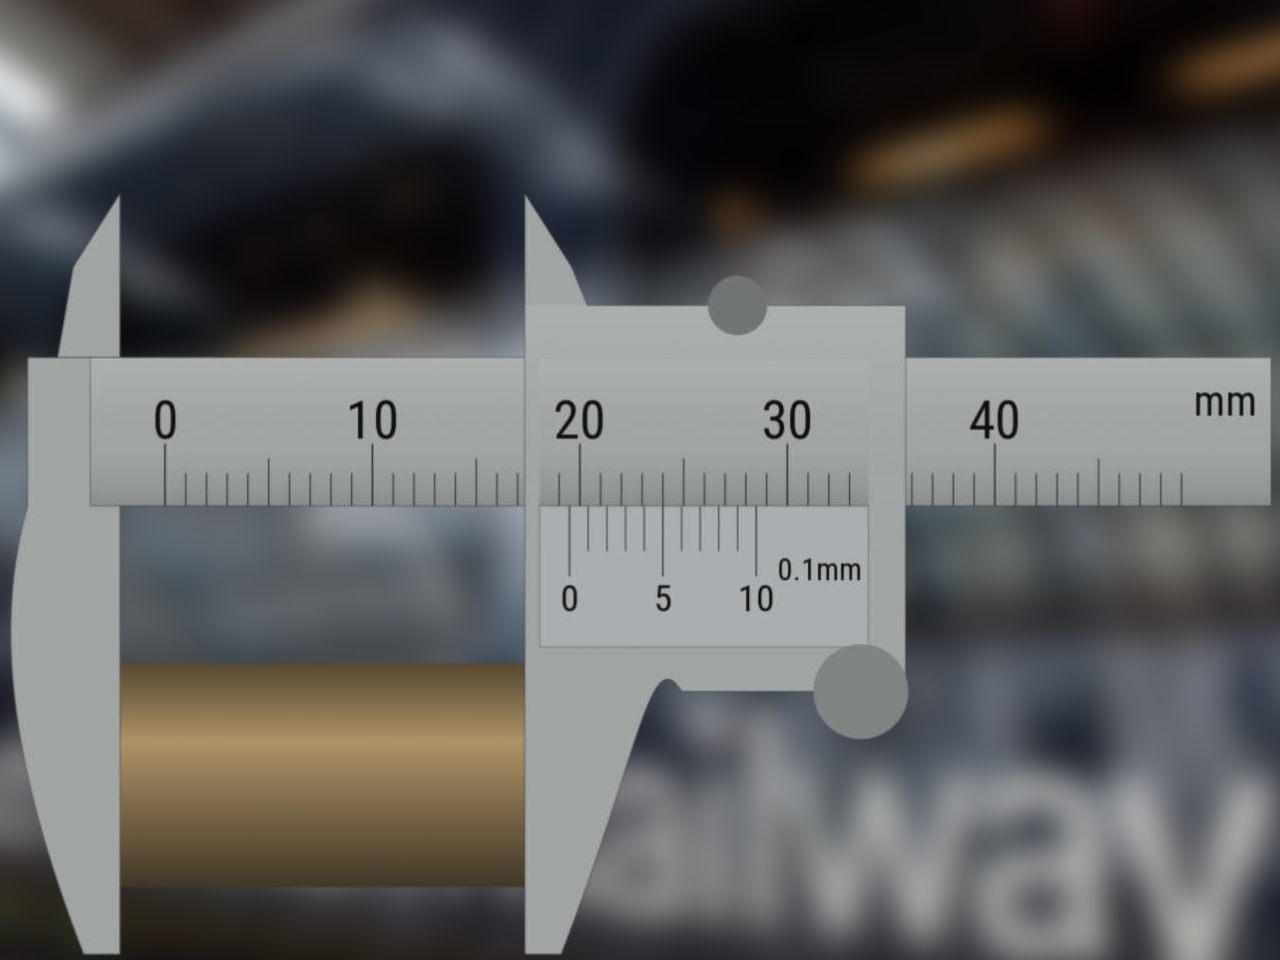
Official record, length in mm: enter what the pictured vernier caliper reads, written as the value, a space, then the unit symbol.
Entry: 19.5 mm
